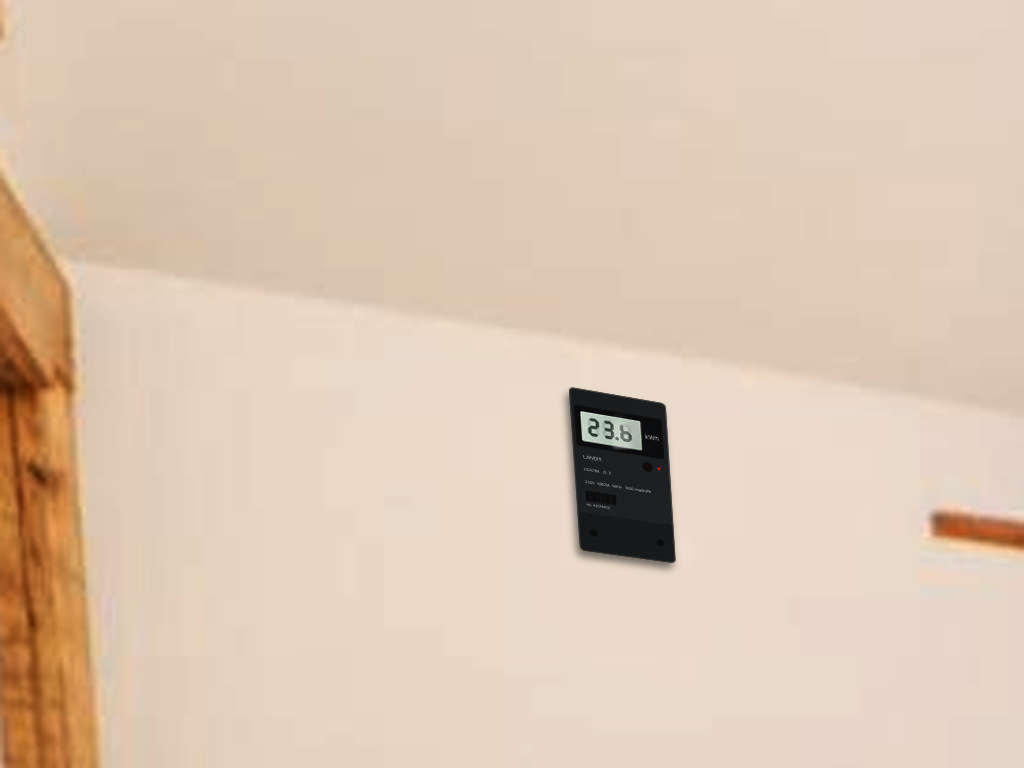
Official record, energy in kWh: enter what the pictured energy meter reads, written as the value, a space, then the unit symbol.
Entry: 23.6 kWh
